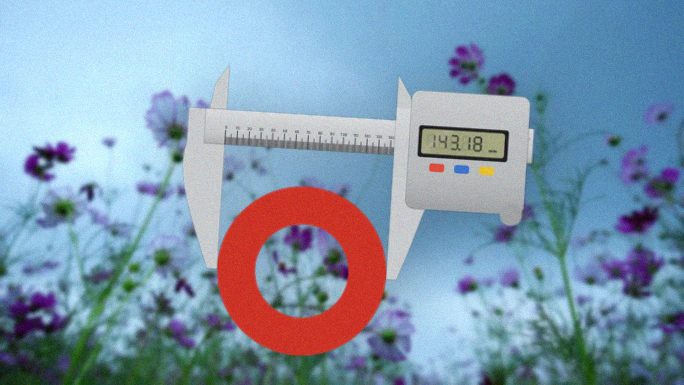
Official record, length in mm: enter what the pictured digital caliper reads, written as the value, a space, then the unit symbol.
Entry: 143.18 mm
